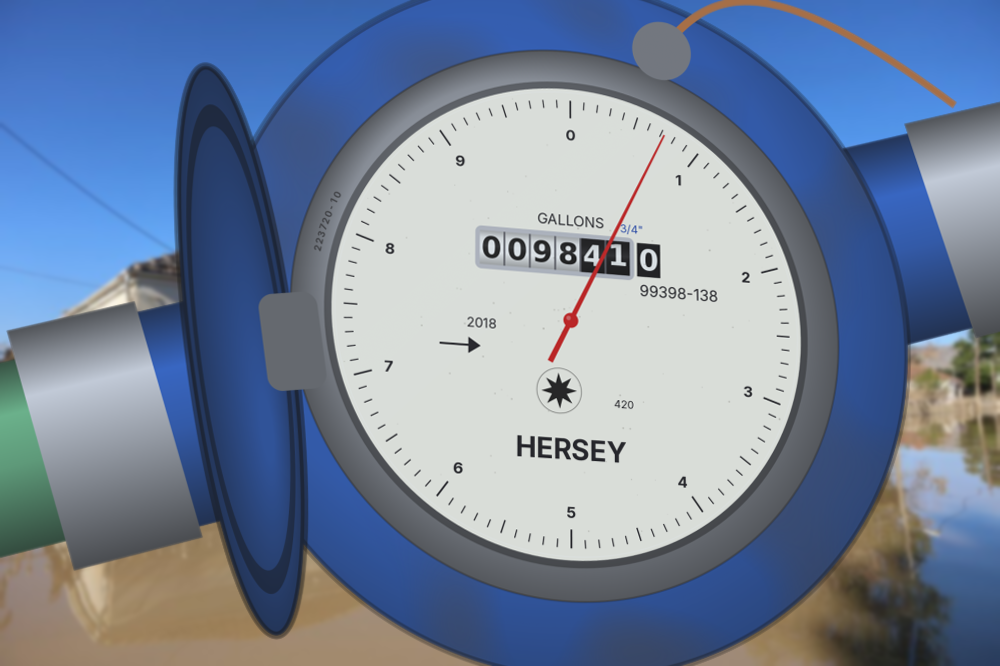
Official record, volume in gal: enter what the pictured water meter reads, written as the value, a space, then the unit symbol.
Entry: 98410.7 gal
